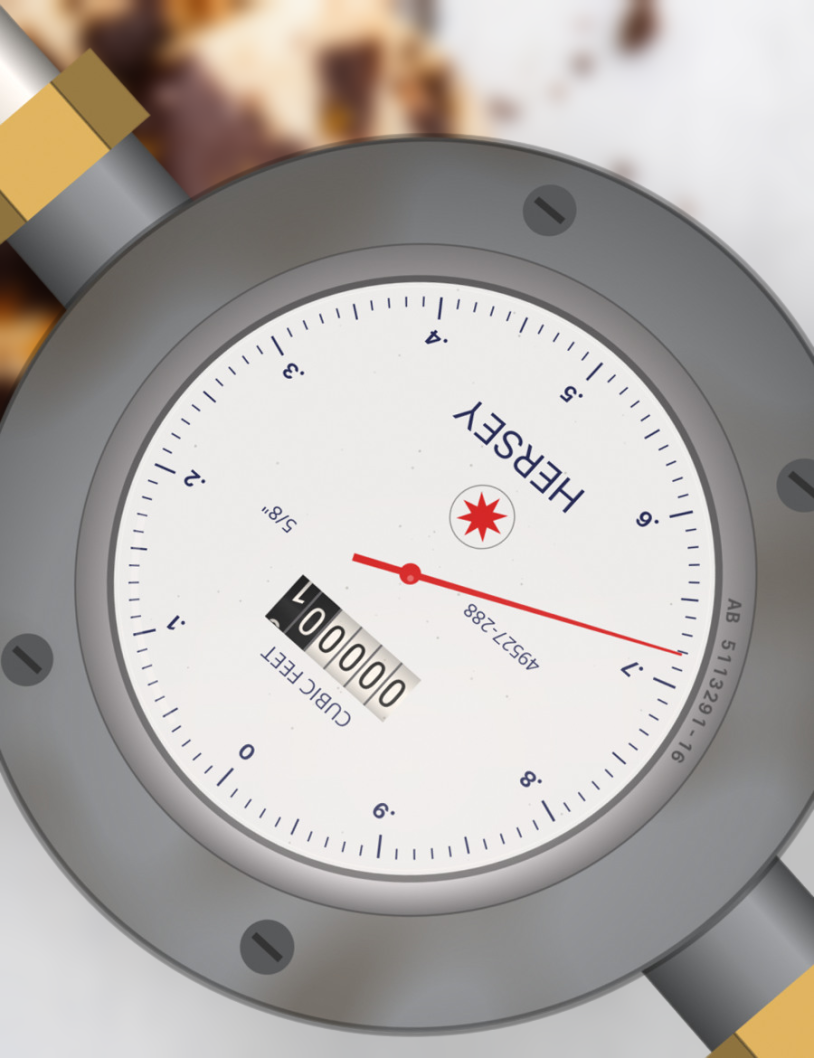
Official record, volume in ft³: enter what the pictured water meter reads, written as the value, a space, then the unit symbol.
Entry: 0.68 ft³
